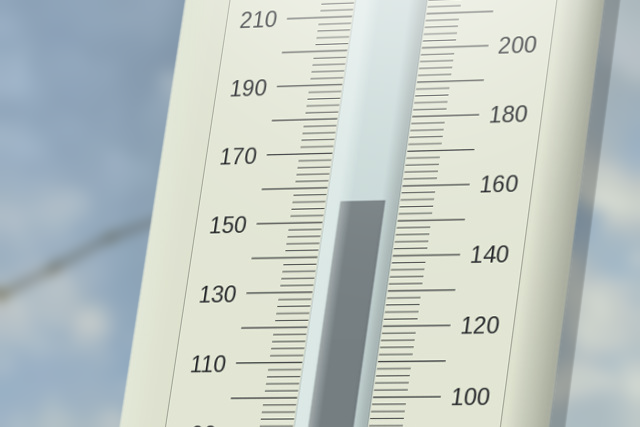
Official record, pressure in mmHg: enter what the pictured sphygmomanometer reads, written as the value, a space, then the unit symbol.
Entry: 156 mmHg
